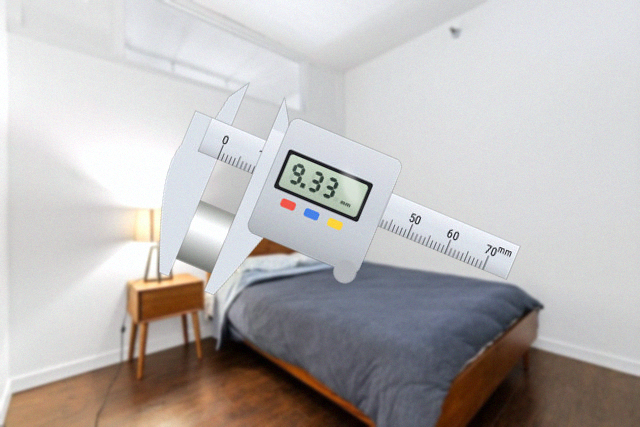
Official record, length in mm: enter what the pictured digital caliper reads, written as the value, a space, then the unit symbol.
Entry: 9.33 mm
